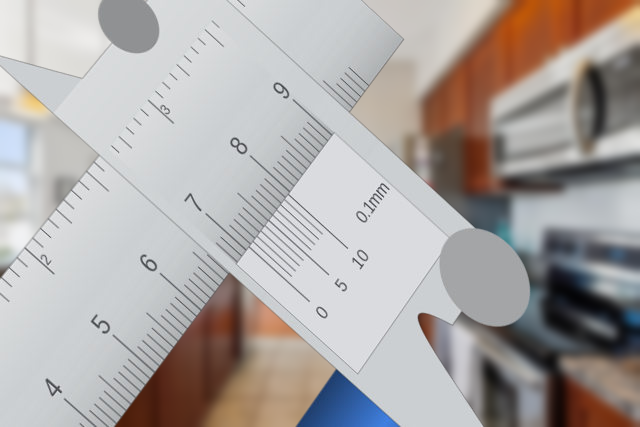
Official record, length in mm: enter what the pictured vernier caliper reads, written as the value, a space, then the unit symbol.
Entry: 70.6 mm
